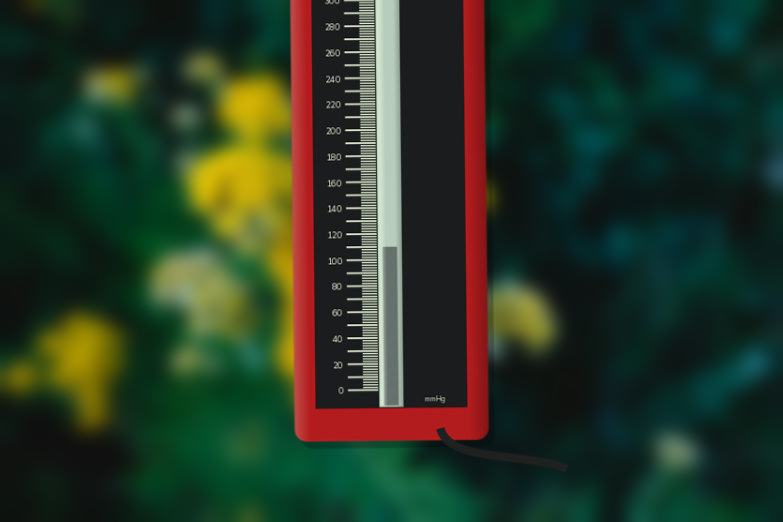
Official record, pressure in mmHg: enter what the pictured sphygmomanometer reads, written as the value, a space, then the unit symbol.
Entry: 110 mmHg
